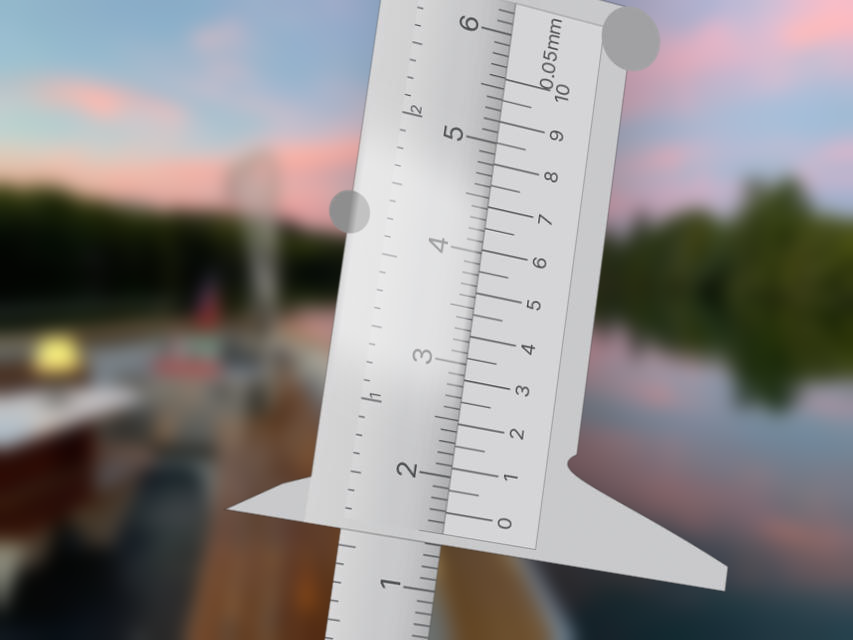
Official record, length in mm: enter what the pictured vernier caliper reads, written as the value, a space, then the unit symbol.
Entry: 16.9 mm
